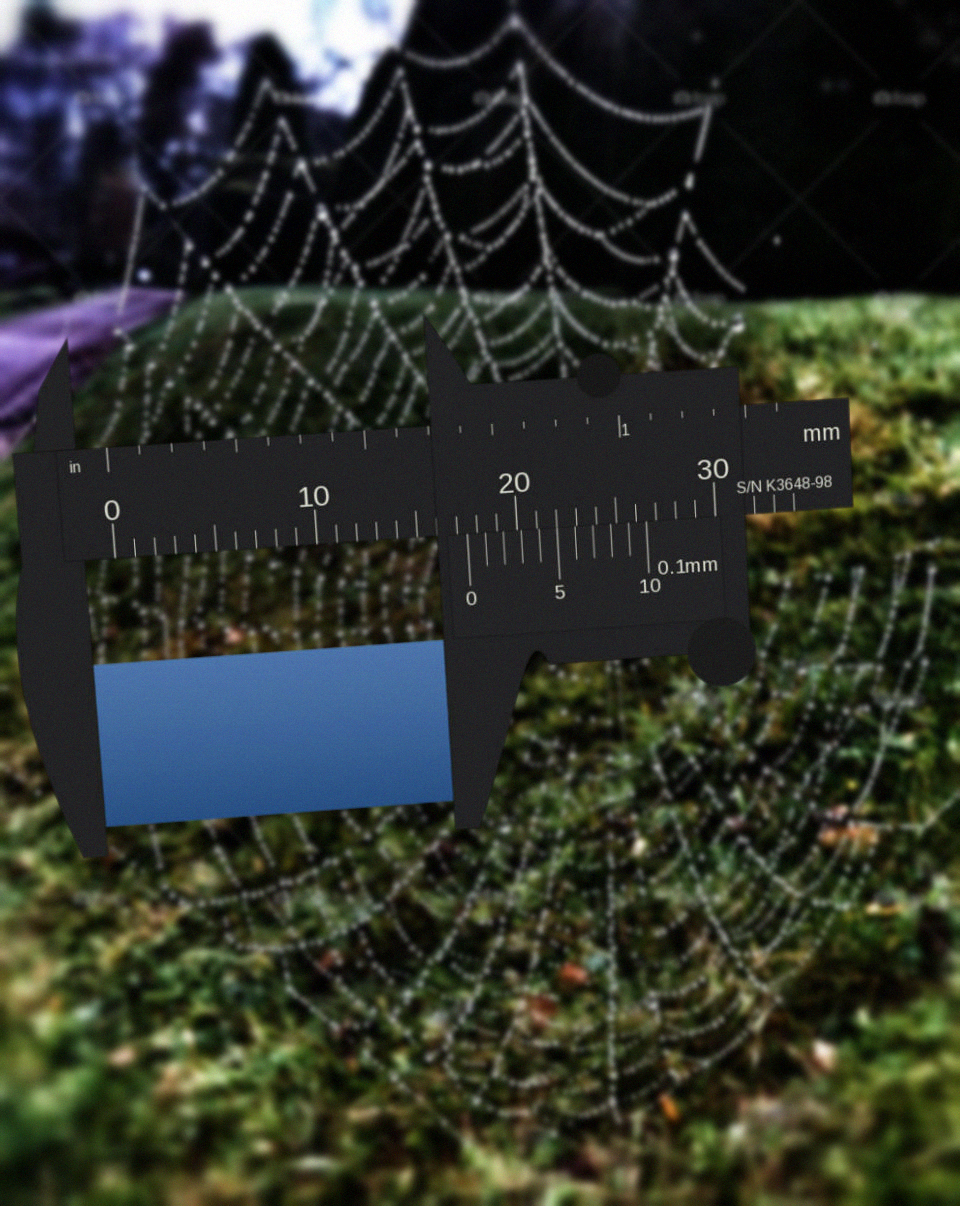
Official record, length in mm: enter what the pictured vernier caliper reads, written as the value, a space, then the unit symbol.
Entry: 17.5 mm
